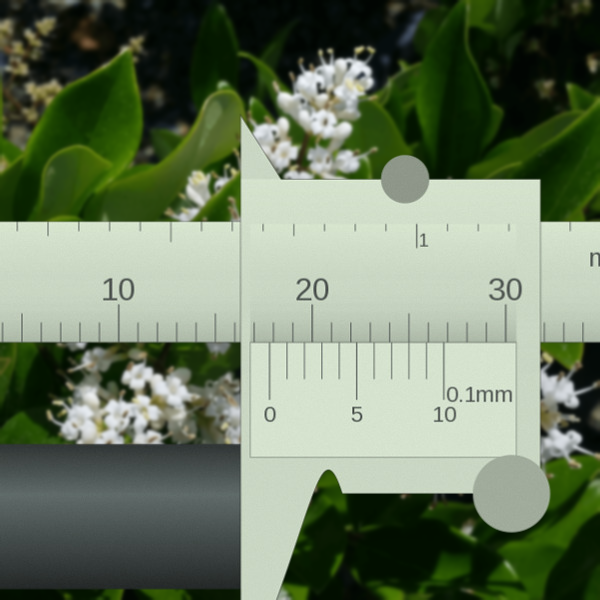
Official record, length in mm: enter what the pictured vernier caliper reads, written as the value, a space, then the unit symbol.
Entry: 17.8 mm
